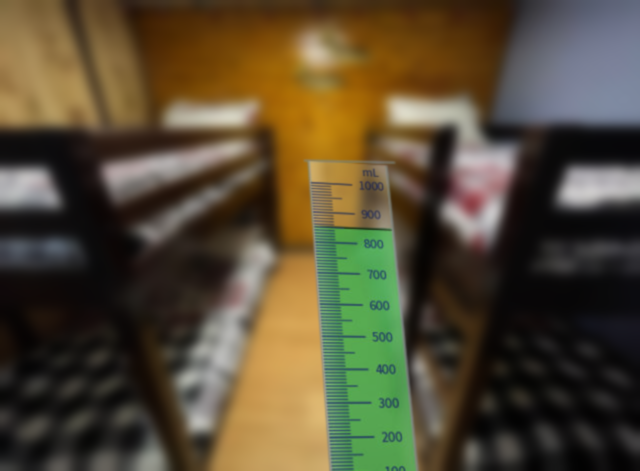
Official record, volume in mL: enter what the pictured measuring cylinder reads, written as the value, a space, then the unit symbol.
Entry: 850 mL
